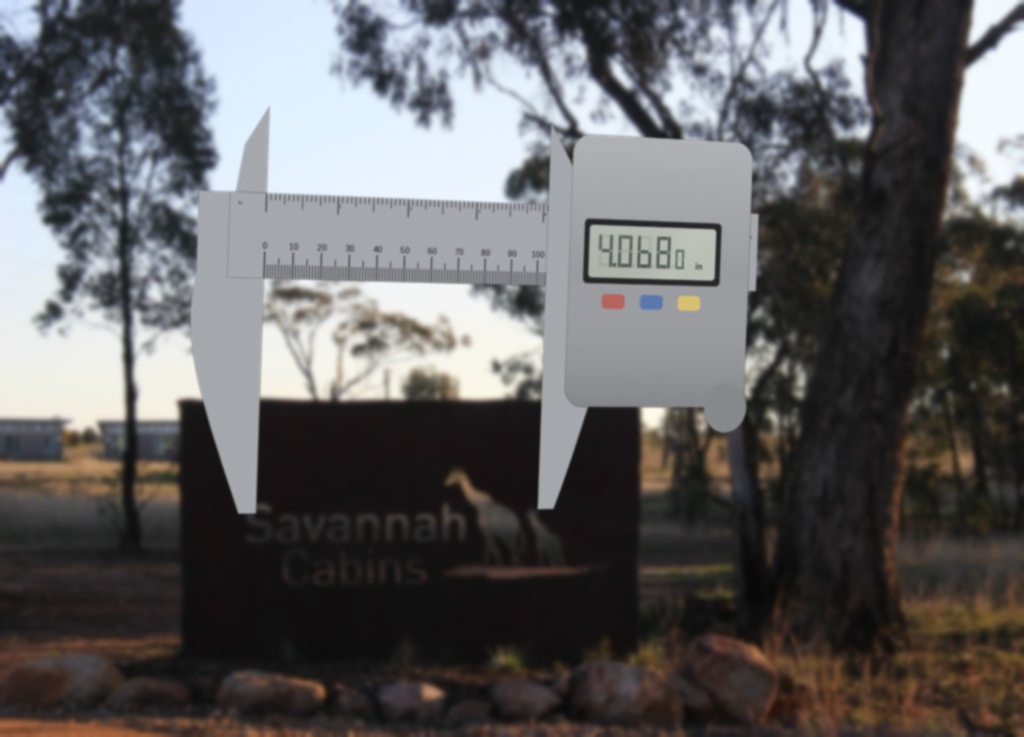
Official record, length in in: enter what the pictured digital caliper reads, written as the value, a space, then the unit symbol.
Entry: 4.0680 in
